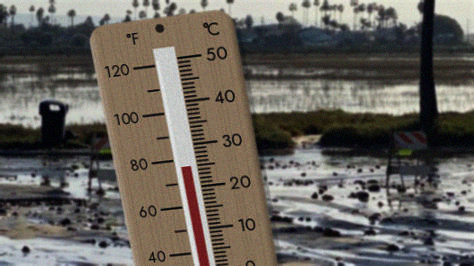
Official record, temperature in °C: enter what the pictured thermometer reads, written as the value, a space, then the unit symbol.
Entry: 25 °C
